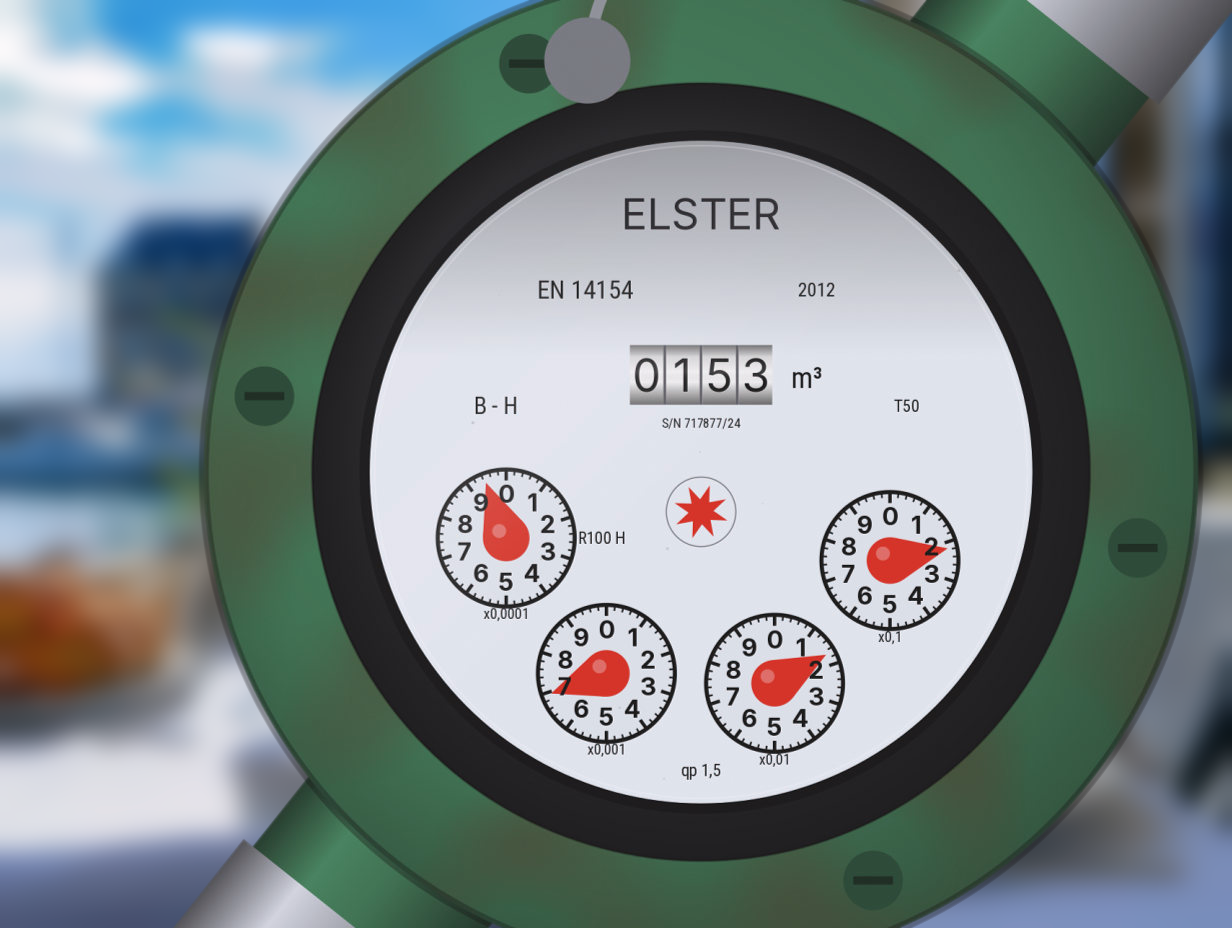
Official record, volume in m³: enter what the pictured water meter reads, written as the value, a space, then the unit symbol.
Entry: 153.2169 m³
